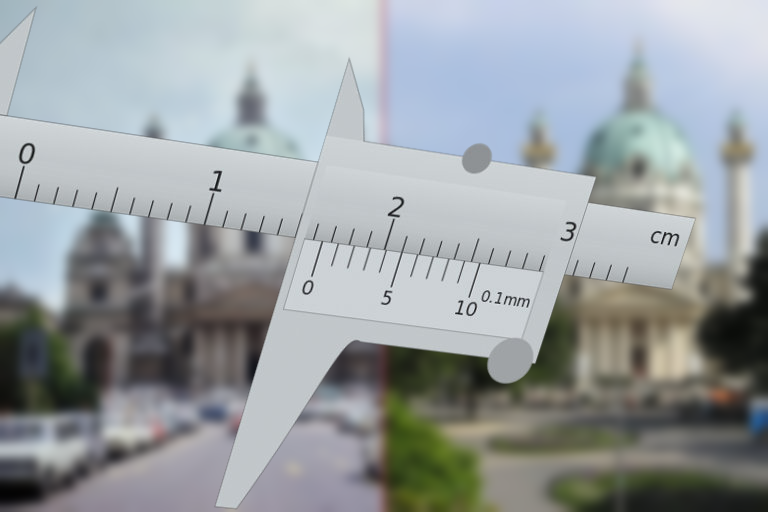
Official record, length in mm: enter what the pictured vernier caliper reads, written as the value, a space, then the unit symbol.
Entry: 16.5 mm
